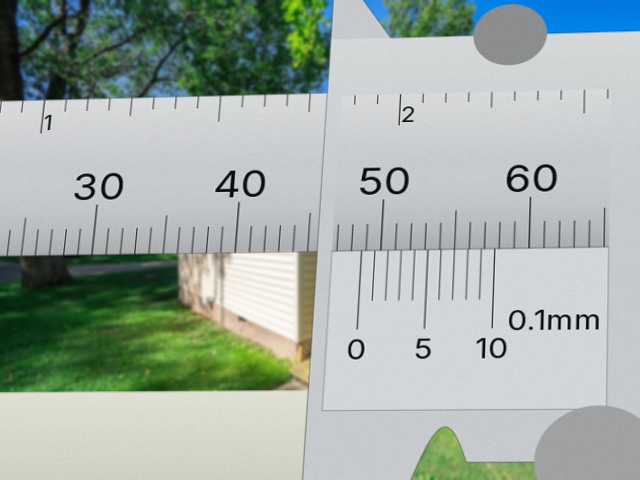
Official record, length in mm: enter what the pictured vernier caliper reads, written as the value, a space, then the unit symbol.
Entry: 48.7 mm
